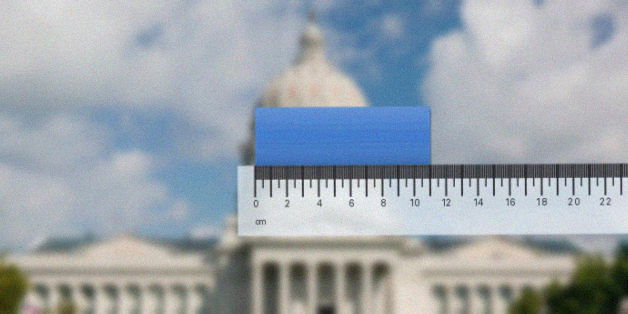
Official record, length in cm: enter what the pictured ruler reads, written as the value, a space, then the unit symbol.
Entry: 11 cm
